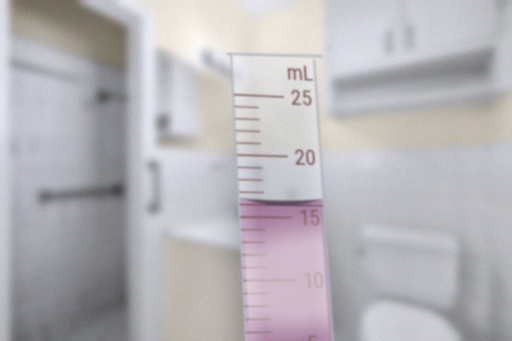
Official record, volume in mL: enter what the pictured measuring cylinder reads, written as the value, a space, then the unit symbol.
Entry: 16 mL
